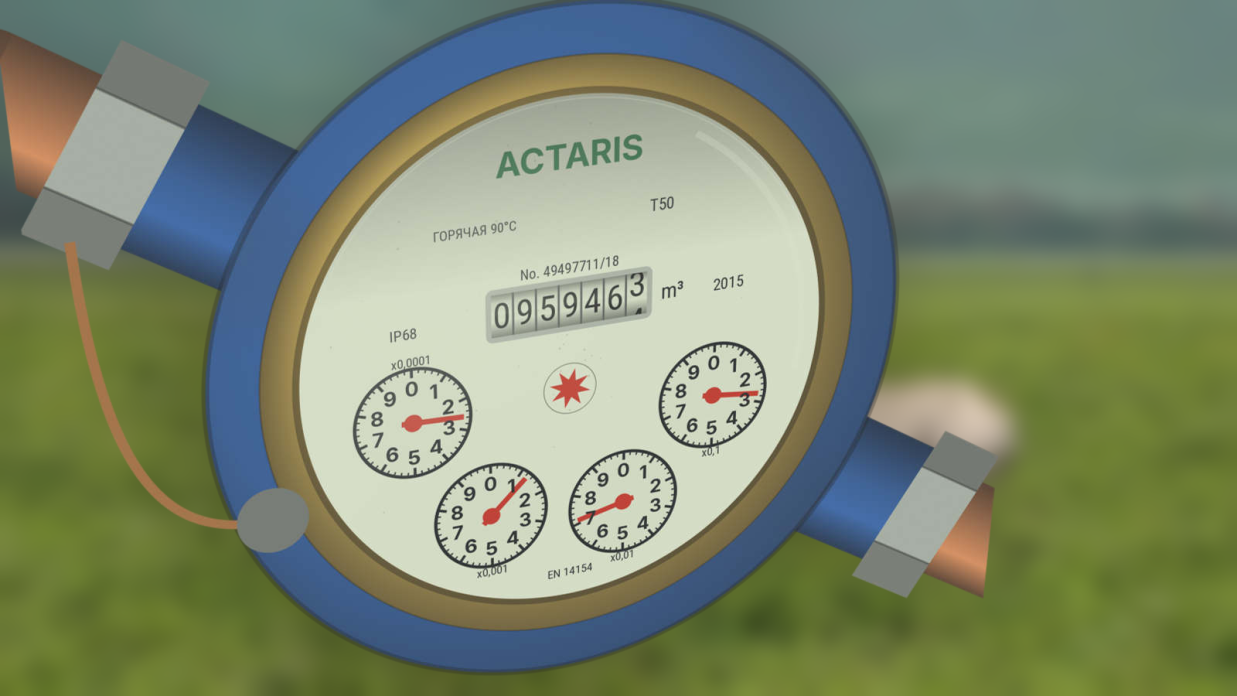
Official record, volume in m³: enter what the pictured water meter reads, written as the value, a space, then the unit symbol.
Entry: 959463.2712 m³
